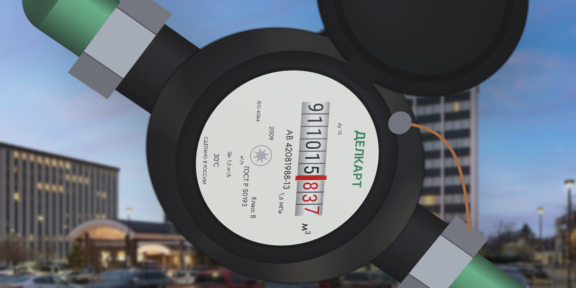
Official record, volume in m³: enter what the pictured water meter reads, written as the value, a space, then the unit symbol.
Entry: 911015.837 m³
